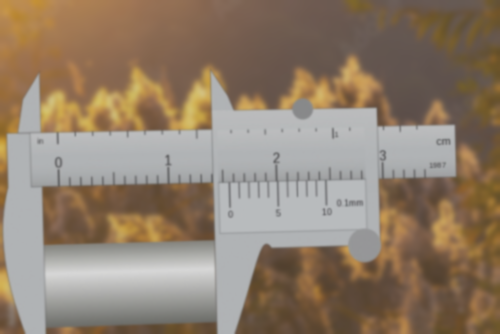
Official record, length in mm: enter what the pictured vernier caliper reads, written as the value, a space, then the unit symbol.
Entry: 15.6 mm
